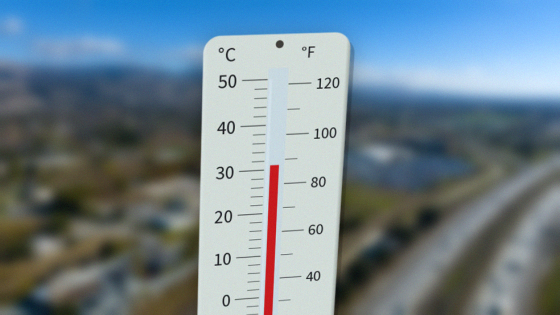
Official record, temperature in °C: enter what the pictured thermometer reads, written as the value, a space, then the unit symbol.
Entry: 31 °C
